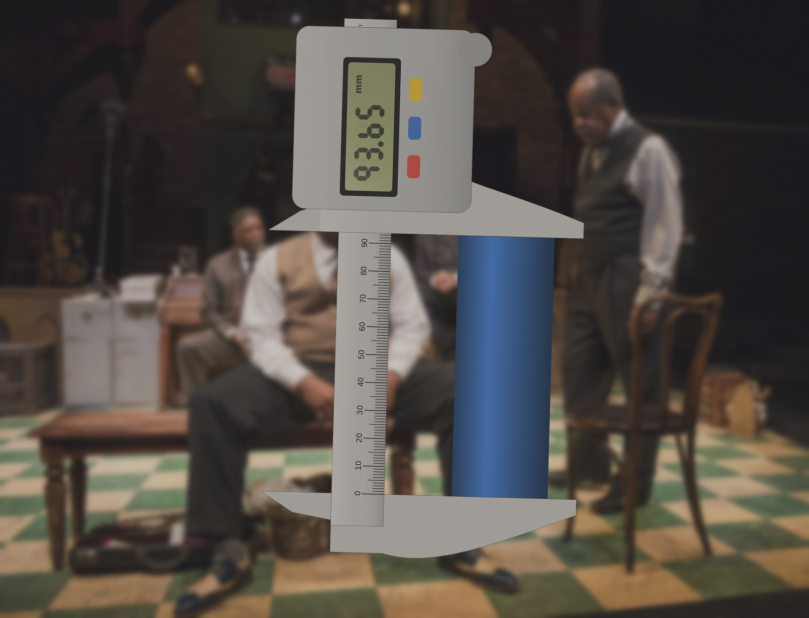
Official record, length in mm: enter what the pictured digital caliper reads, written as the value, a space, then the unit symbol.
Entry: 93.65 mm
